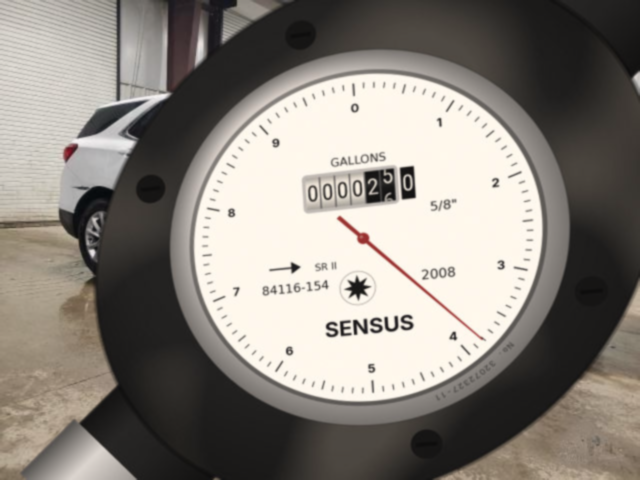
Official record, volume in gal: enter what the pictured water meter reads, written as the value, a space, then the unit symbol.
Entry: 253.8 gal
